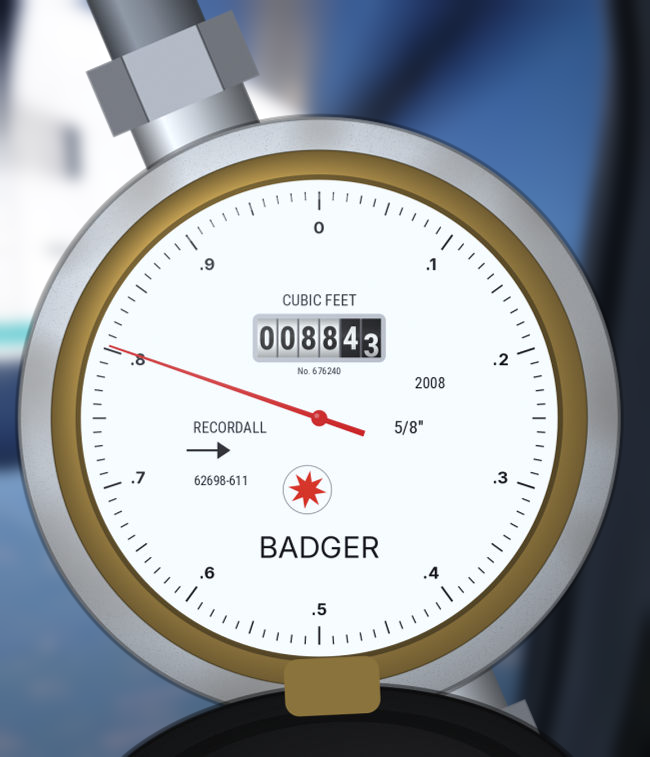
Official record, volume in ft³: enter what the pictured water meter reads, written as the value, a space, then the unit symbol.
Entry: 8842.80 ft³
